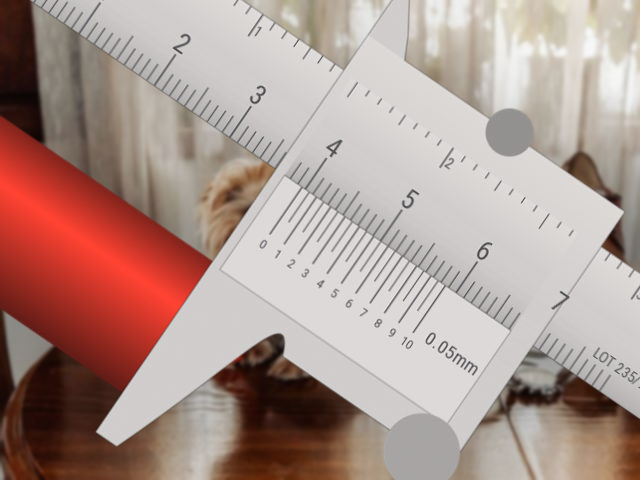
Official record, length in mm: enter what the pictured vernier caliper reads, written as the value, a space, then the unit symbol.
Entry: 39.6 mm
